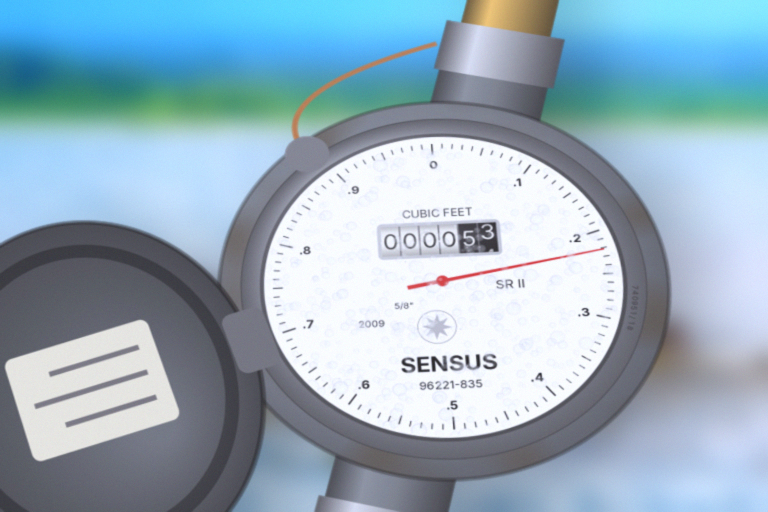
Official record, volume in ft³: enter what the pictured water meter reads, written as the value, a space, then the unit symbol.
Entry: 53.22 ft³
